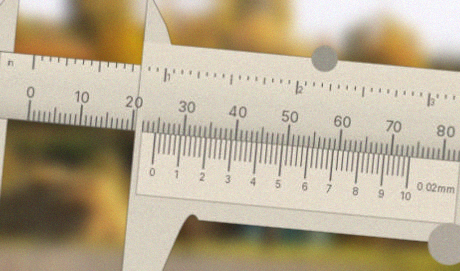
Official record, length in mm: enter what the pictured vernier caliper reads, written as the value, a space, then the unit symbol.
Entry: 24.5 mm
